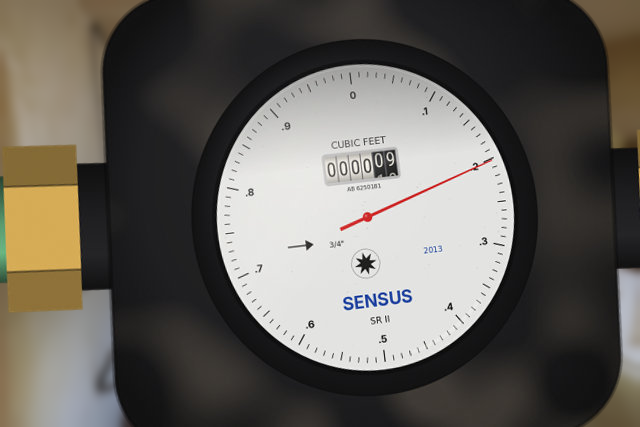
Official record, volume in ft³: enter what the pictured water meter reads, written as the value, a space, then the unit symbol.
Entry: 9.20 ft³
